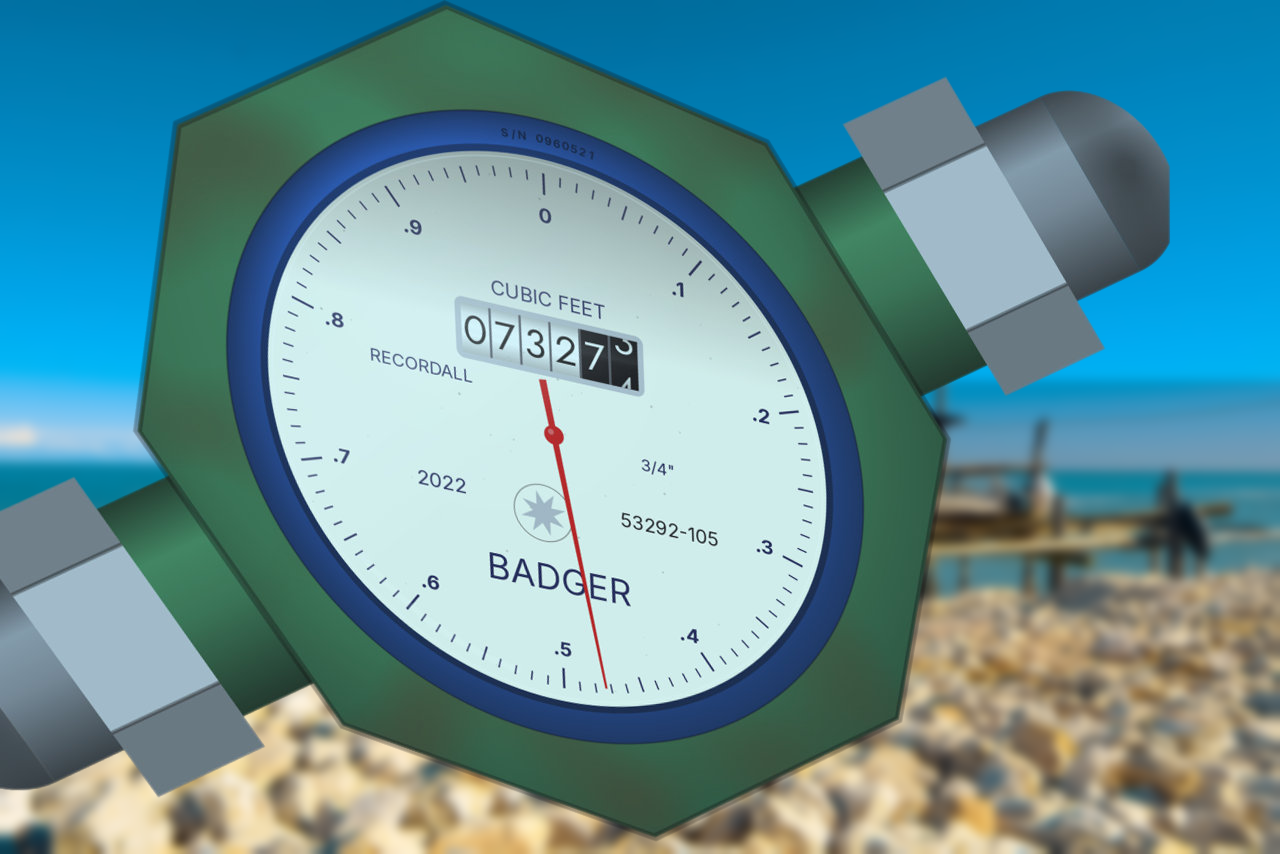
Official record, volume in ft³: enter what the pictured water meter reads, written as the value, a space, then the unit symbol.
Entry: 73273.47 ft³
